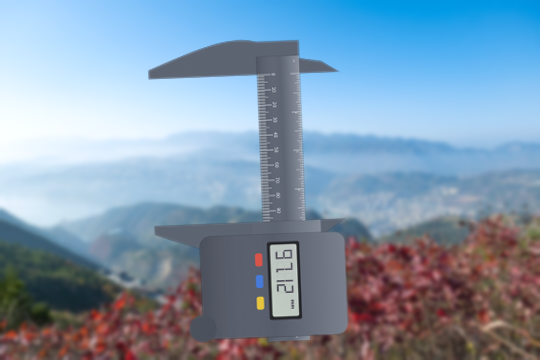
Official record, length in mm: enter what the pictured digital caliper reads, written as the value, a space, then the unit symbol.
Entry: 97.12 mm
